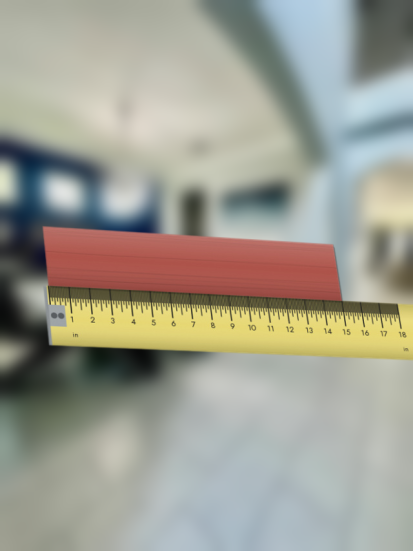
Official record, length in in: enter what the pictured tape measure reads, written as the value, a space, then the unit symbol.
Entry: 15 in
